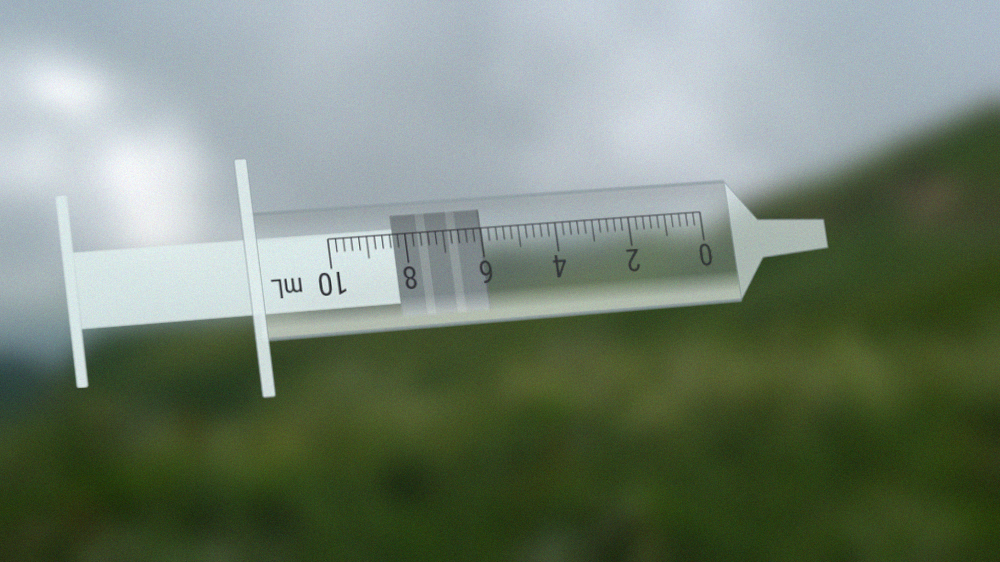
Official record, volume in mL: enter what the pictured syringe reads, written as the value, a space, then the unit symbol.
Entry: 6 mL
